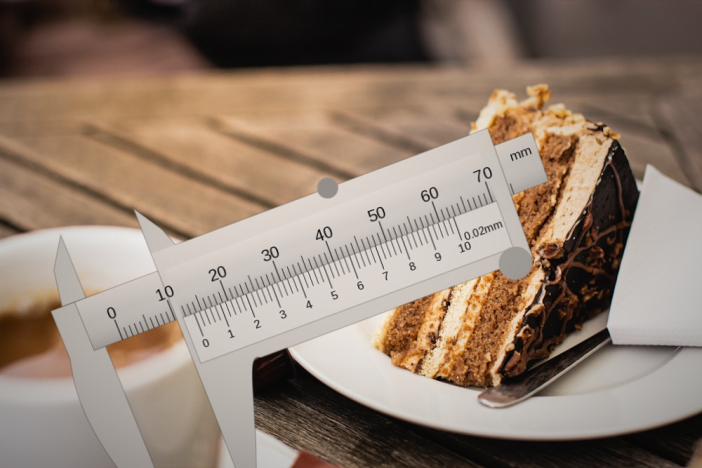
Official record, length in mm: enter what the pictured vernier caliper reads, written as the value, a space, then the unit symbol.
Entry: 13.6 mm
